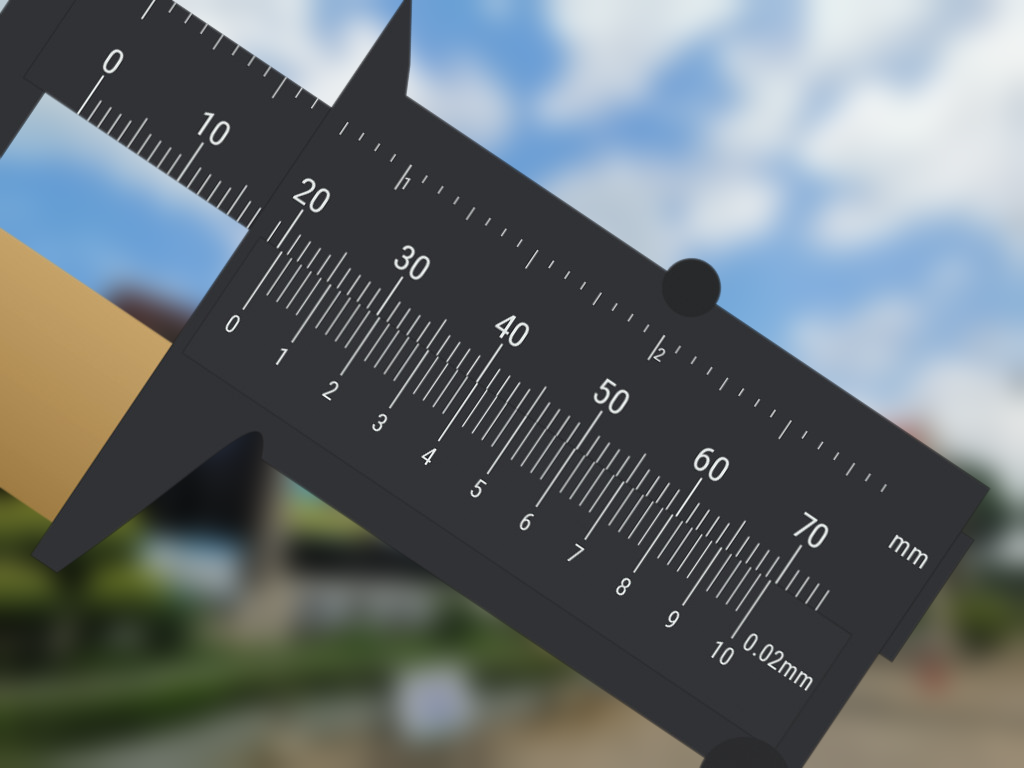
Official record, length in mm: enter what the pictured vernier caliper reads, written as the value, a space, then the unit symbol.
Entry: 20.5 mm
